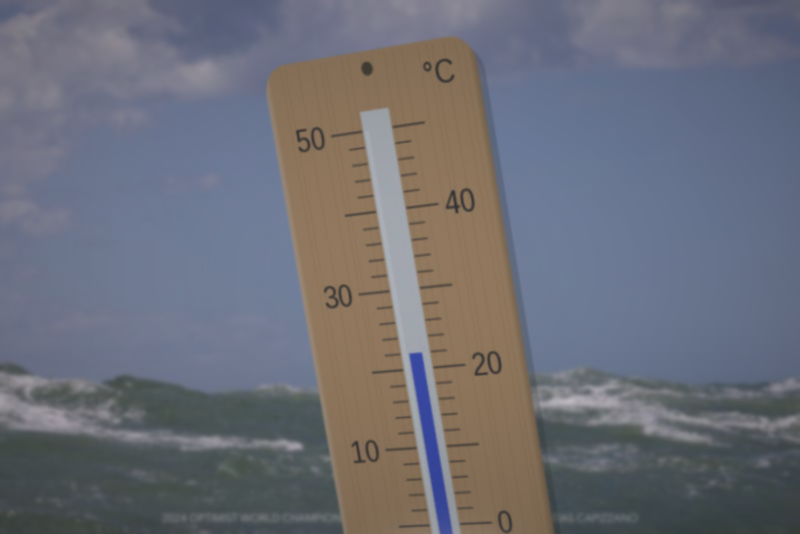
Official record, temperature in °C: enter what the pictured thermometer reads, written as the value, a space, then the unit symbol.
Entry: 22 °C
